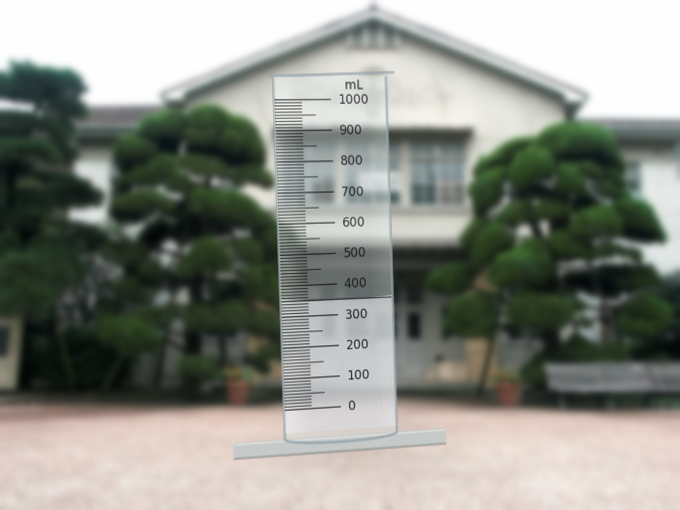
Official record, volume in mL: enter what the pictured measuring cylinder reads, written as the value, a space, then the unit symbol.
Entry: 350 mL
